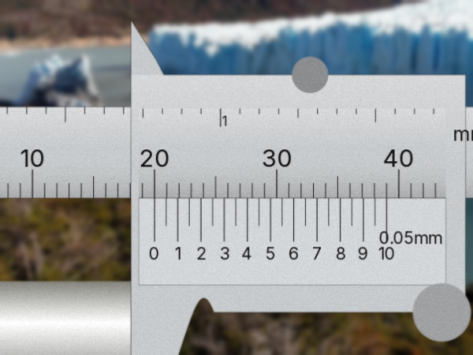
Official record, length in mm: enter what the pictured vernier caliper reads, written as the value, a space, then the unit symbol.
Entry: 20.0 mm
